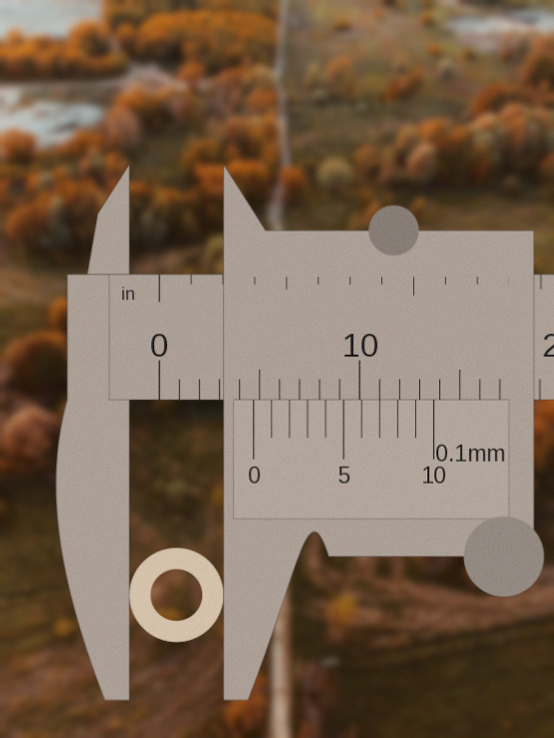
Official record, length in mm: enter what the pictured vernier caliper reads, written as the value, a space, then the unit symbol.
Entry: 4.7 mm
